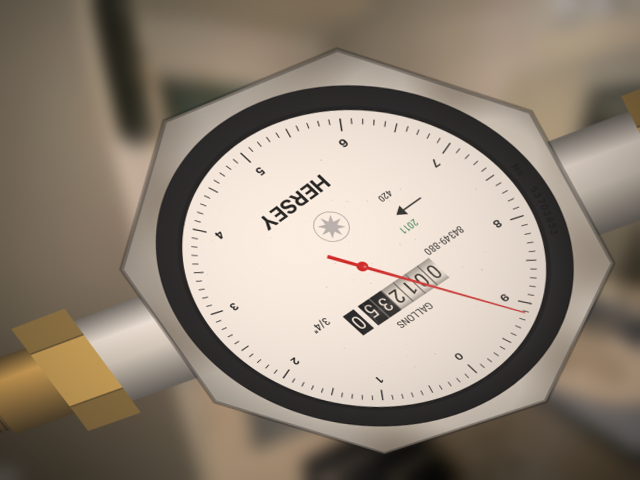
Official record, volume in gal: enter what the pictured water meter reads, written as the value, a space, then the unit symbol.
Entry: 12349.1 gal
